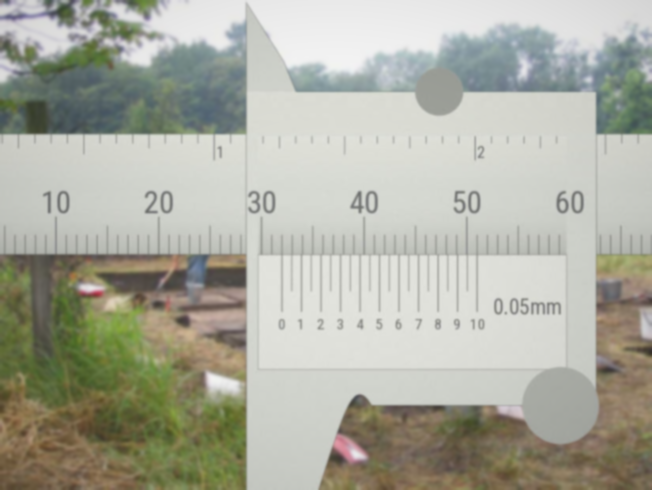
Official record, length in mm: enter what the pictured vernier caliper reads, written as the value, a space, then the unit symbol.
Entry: 32.0 mm
